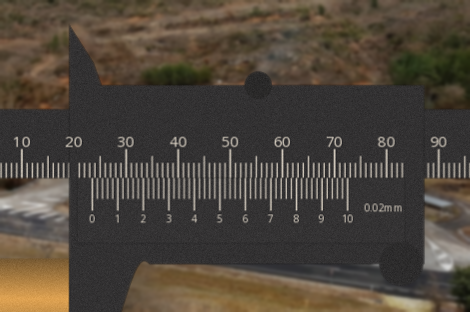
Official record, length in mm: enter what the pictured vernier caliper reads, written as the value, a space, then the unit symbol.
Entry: 23.5 mm
